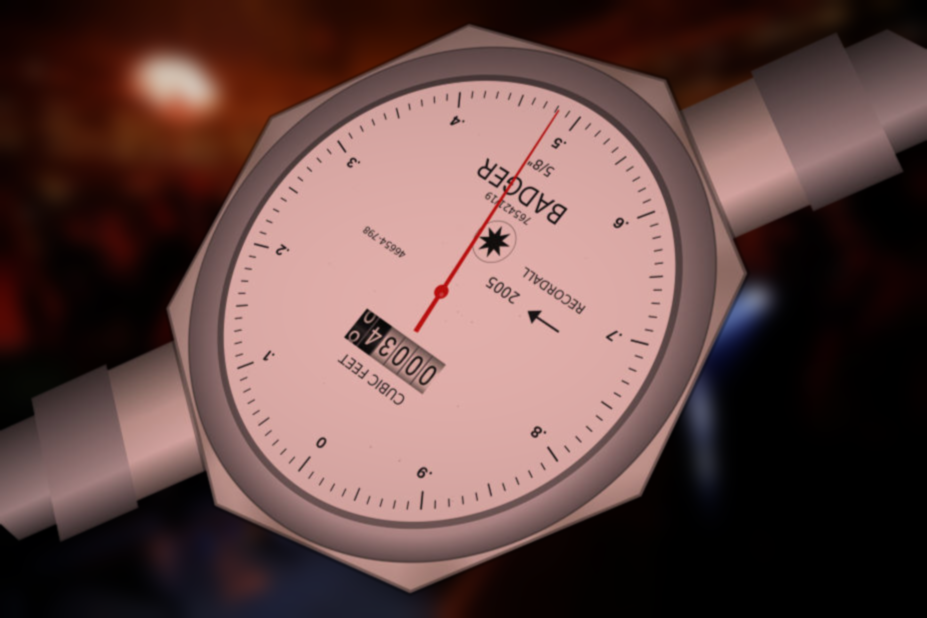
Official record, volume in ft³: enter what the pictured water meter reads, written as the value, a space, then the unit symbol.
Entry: 348.48 ft³
